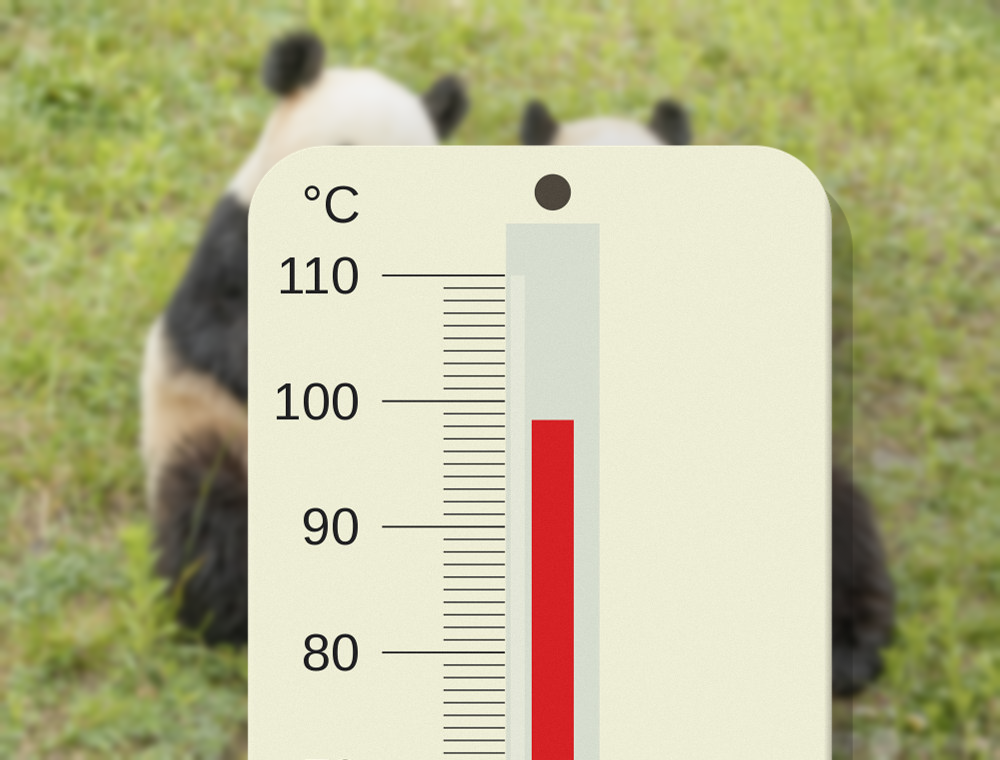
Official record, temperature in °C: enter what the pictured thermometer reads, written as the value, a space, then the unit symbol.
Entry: 98.5 °C
